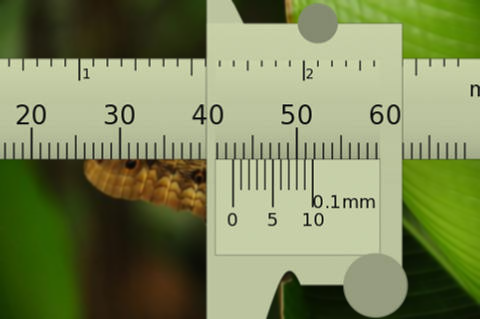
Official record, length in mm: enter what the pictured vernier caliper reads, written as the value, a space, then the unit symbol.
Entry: 42.8 mm
